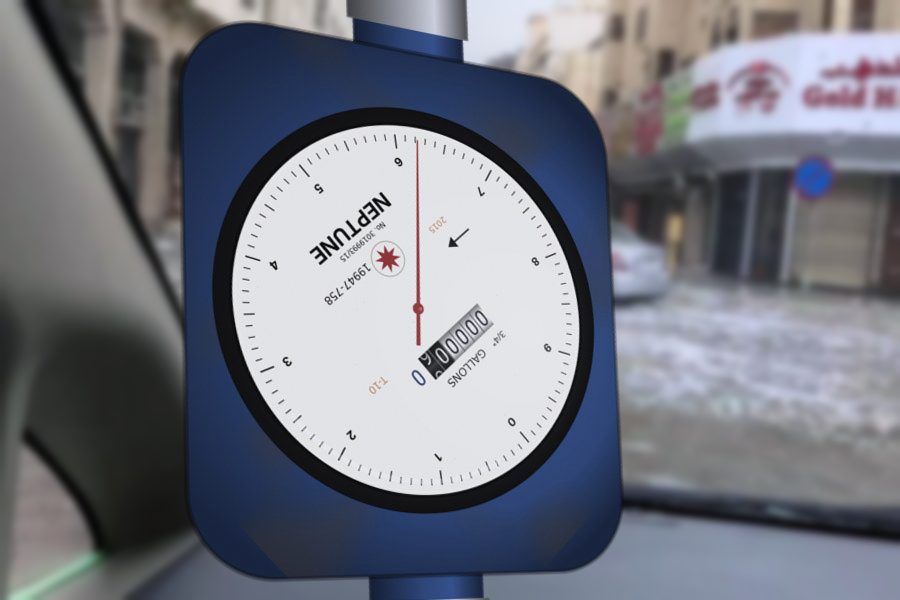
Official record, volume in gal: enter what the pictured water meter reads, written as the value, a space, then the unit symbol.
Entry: 56.2 gal
